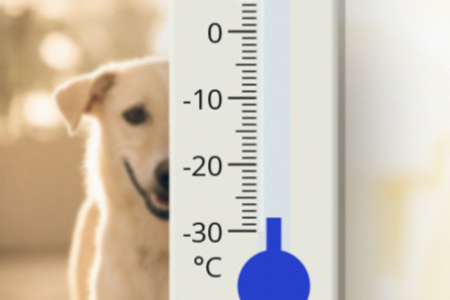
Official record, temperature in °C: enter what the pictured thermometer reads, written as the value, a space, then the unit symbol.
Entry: -28 °C
